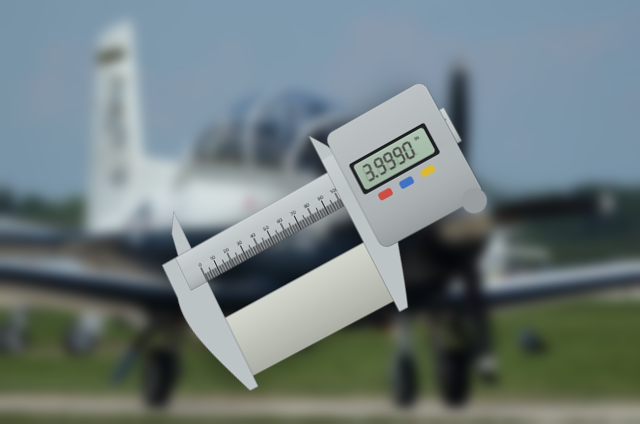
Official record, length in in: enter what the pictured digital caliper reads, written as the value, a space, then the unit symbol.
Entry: 3.9990 in
